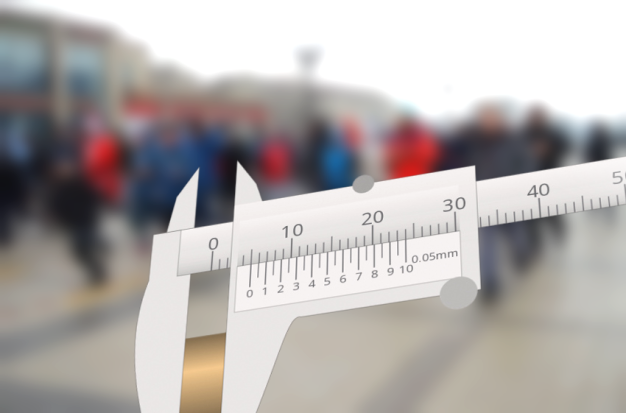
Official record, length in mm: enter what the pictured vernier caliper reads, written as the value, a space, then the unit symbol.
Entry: 5.0 mm
